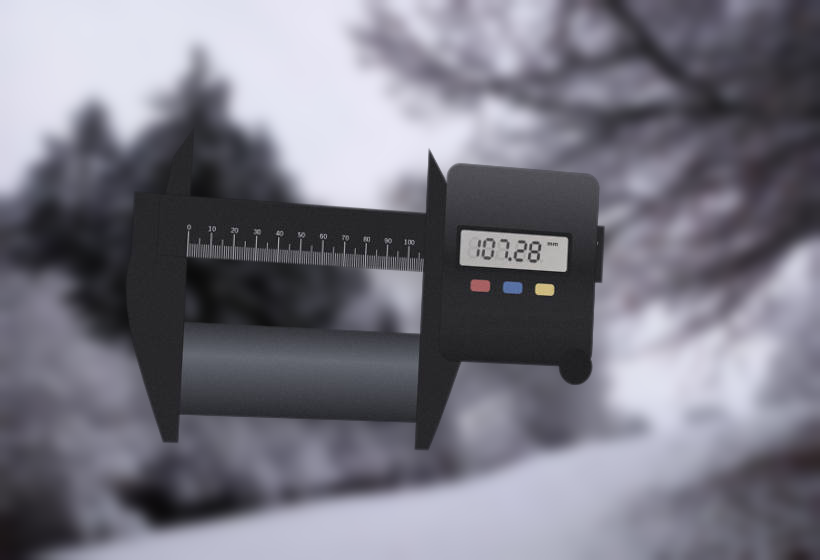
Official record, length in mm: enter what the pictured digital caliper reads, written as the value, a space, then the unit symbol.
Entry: 107.28 mm
